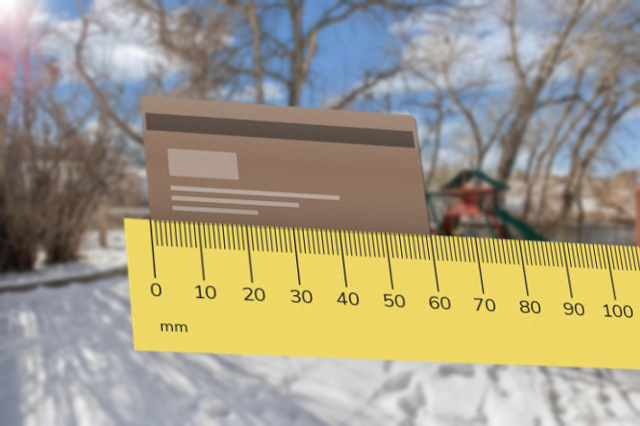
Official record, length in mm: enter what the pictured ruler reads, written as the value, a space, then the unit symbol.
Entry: 60 mm
